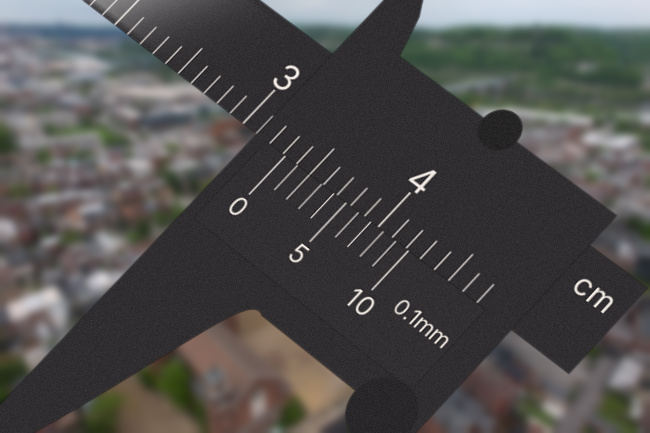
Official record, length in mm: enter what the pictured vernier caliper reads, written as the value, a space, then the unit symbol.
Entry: 33.2 mm
